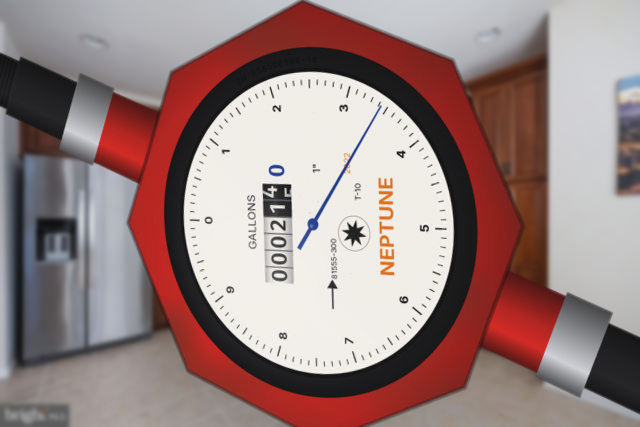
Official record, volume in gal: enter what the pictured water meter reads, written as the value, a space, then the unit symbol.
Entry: 2143.4 gal
